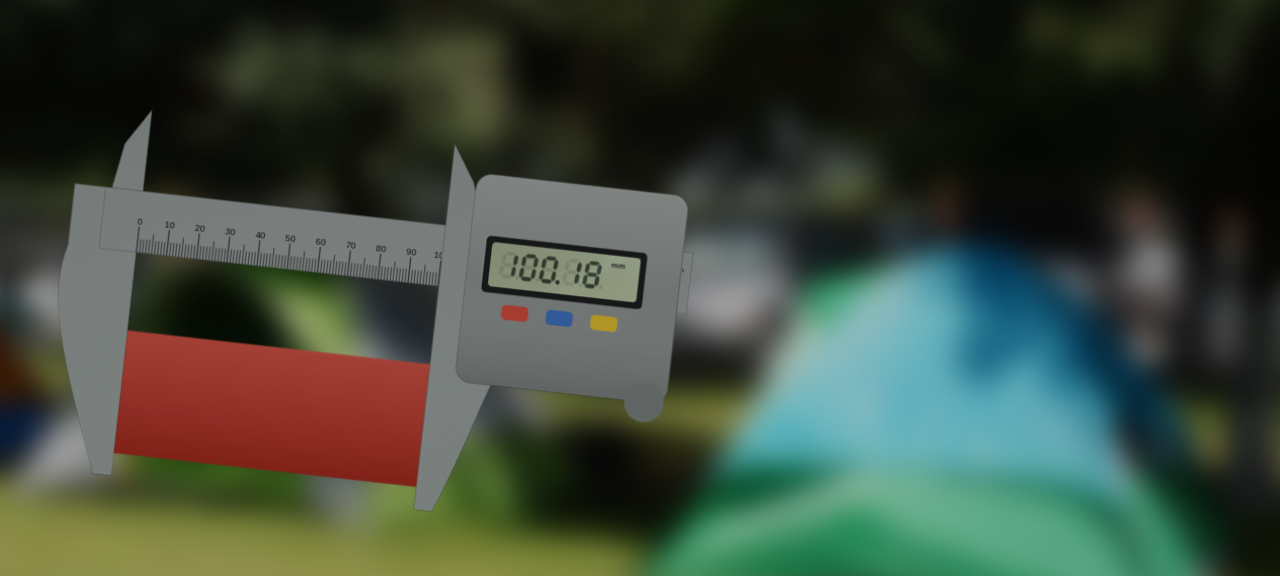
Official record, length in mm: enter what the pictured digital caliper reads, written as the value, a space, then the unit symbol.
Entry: 100.18 mm
